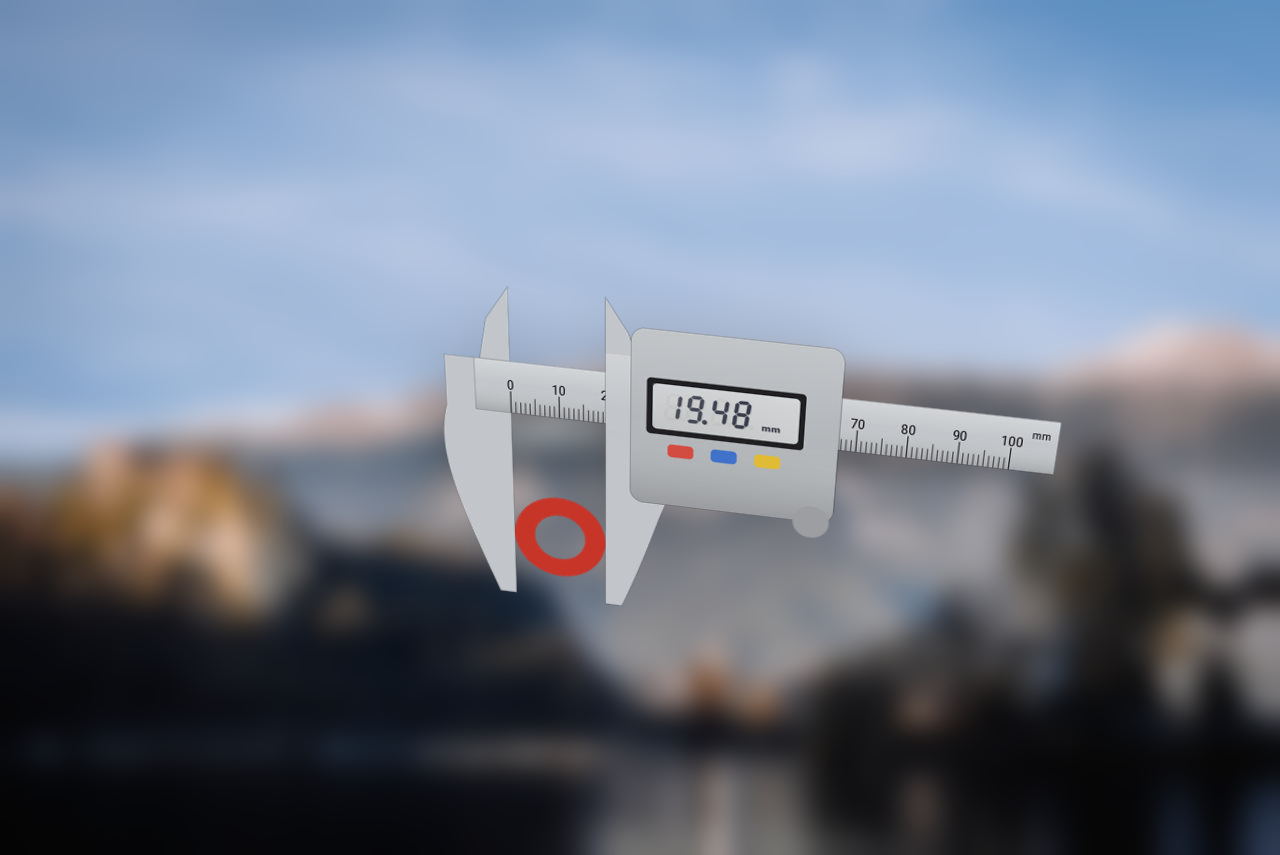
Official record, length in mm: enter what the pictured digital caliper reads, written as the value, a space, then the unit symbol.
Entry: 19.48 mm
